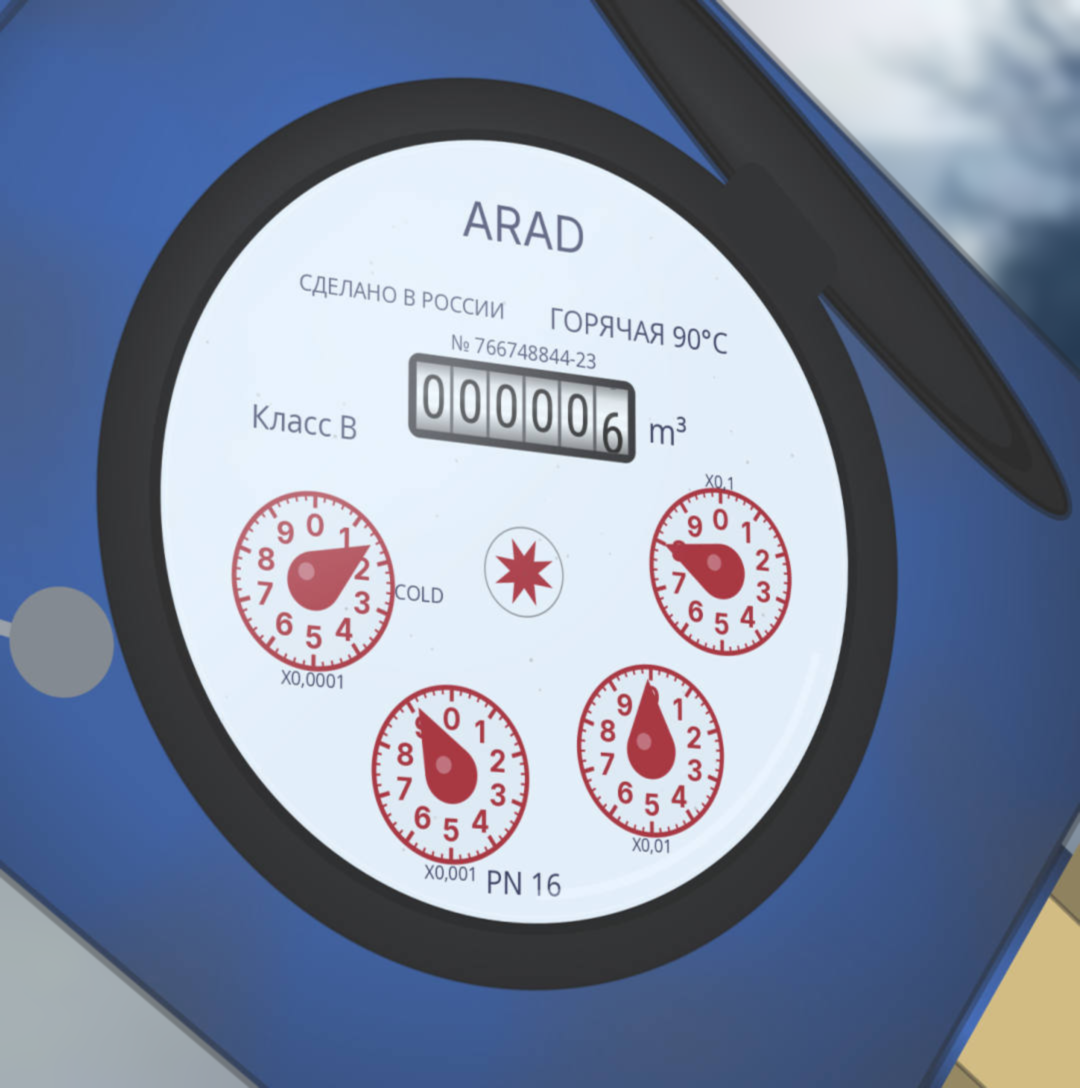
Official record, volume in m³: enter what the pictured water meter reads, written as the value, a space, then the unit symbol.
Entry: 5.7991 m³
